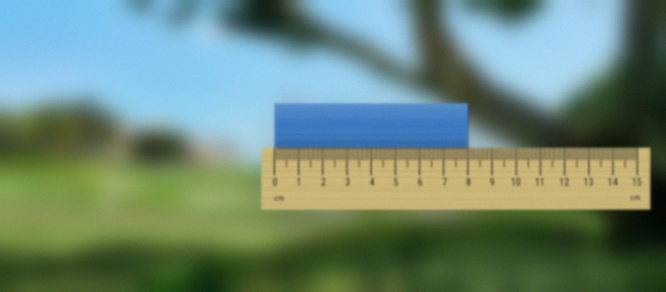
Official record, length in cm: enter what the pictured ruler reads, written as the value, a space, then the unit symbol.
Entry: 8 cm
